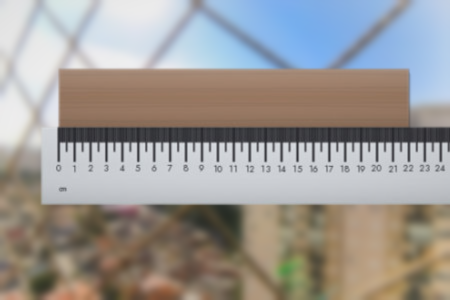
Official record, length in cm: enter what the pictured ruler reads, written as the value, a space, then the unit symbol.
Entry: 22 cm
